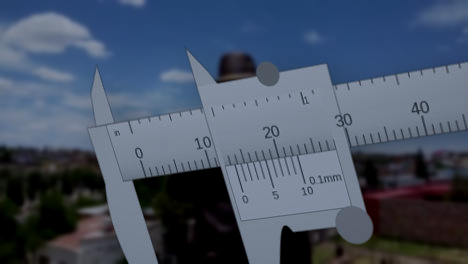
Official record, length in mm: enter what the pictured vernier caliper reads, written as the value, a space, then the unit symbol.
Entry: 13.6 mm
